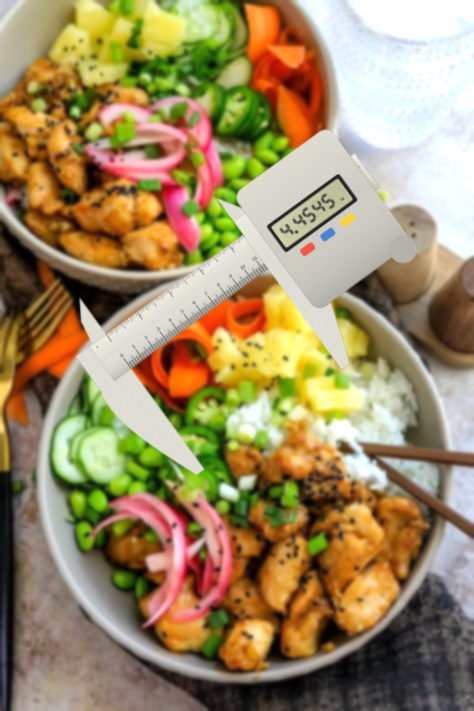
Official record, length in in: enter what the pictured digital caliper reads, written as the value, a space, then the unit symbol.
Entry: 4.4545 in
